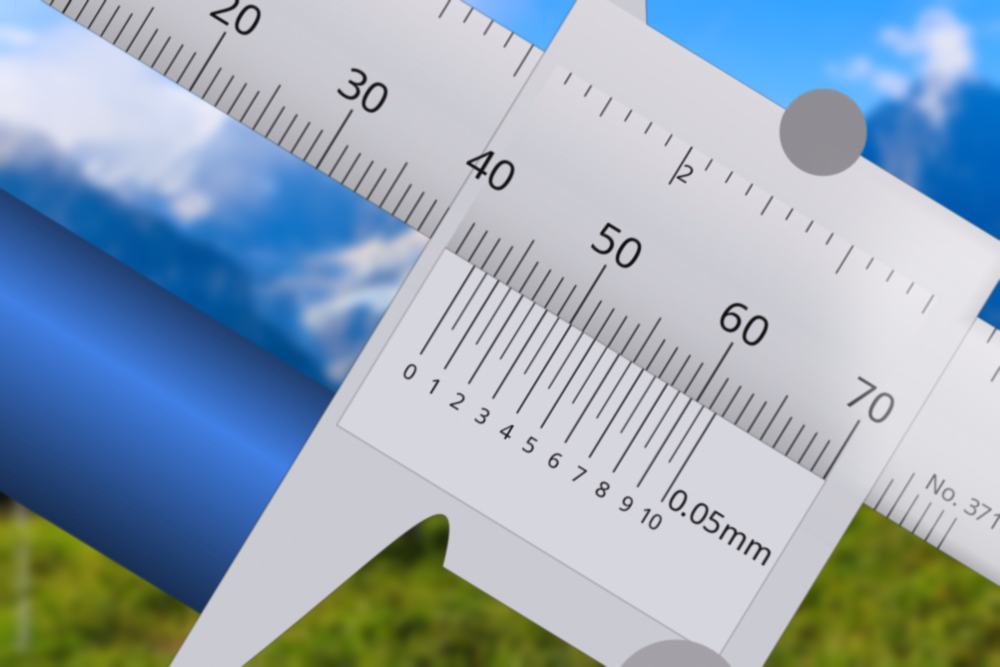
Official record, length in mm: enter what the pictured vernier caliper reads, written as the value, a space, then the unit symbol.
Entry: 42.5 mm
